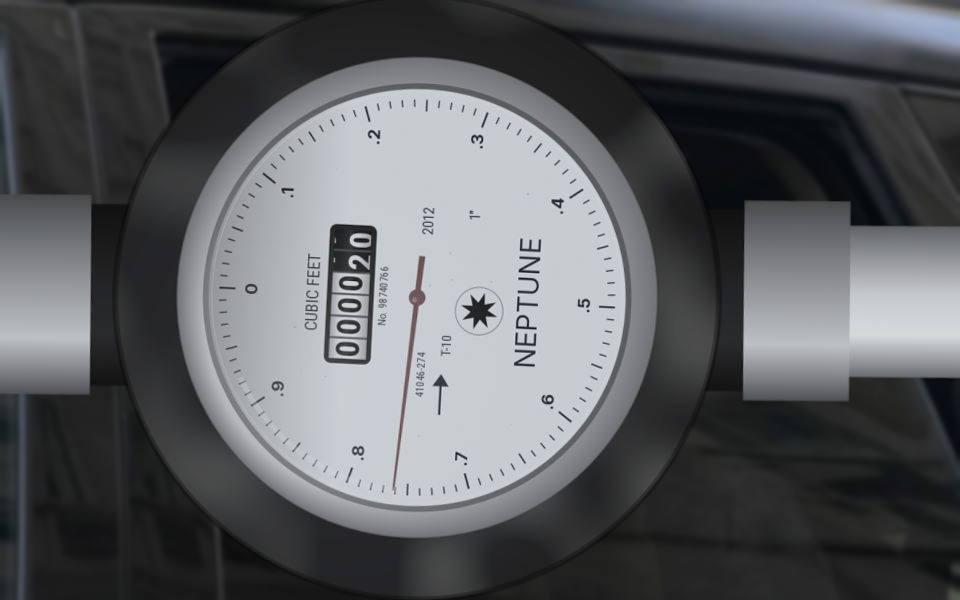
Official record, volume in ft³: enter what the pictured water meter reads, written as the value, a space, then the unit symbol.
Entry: 19.76 ft³
